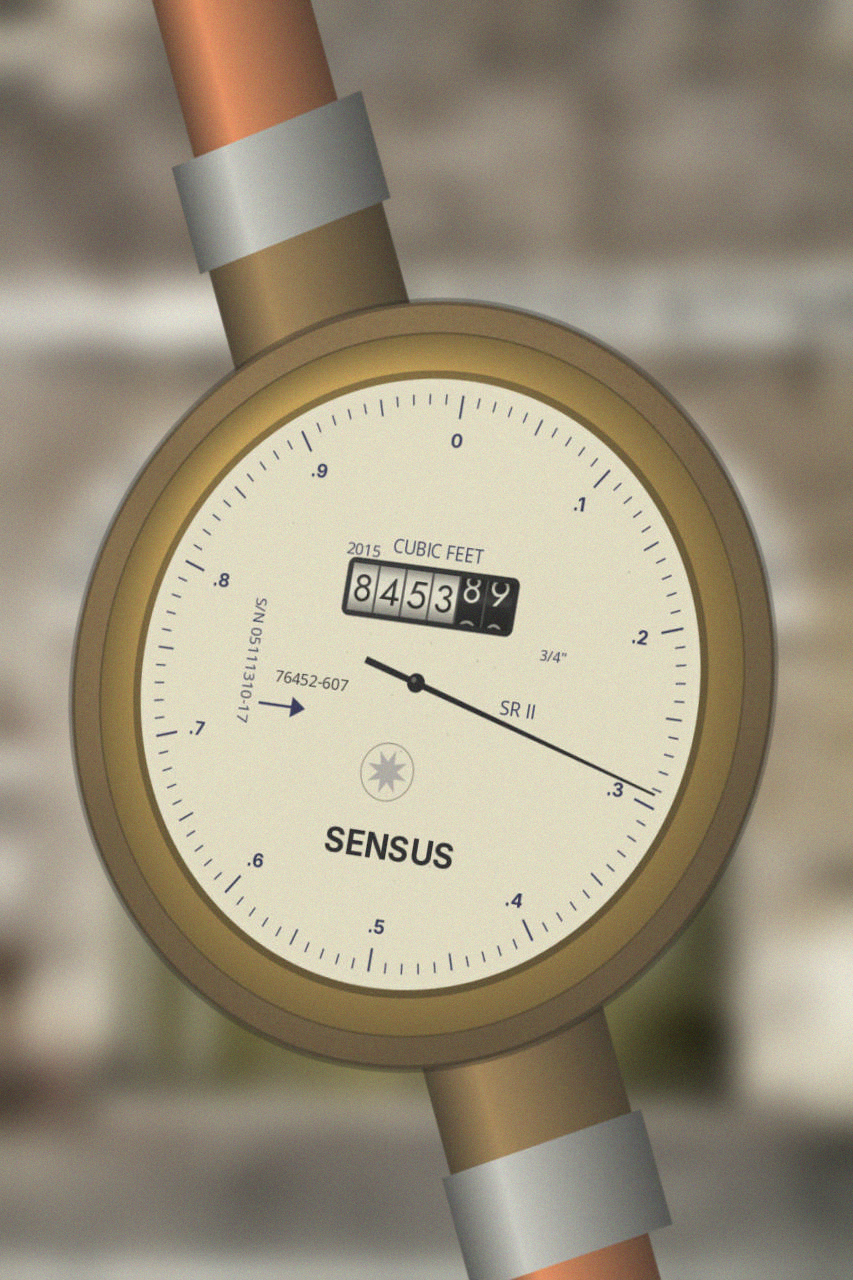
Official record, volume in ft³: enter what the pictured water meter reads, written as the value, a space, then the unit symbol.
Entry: 845389.29 ft³
